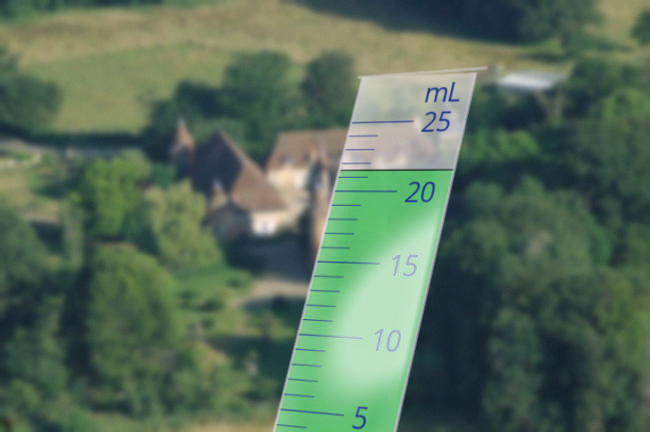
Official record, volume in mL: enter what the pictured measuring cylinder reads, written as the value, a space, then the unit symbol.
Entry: 21.5 mL
